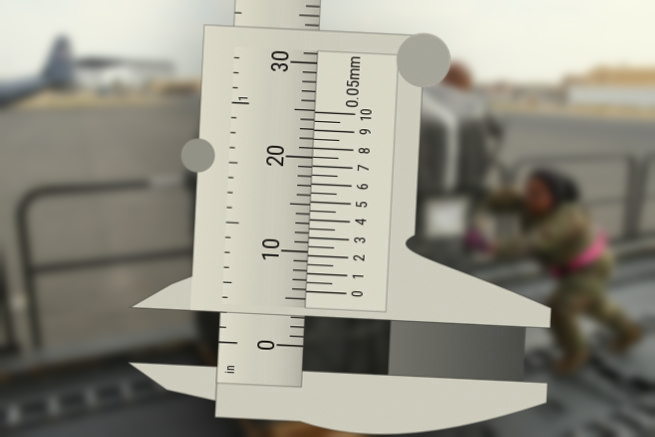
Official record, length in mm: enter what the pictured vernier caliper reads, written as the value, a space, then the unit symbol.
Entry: 5.8 mm
